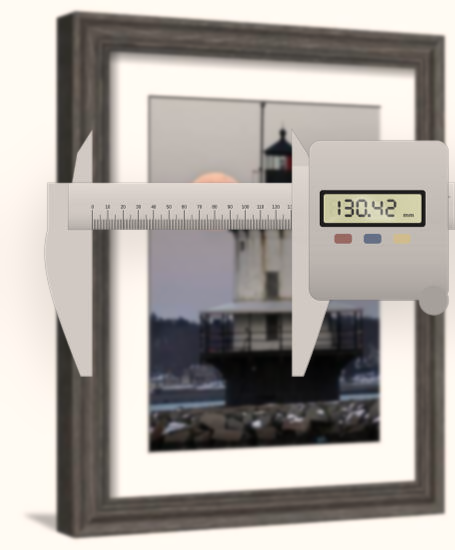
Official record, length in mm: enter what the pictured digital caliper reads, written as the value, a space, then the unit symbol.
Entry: 130.42 mm
